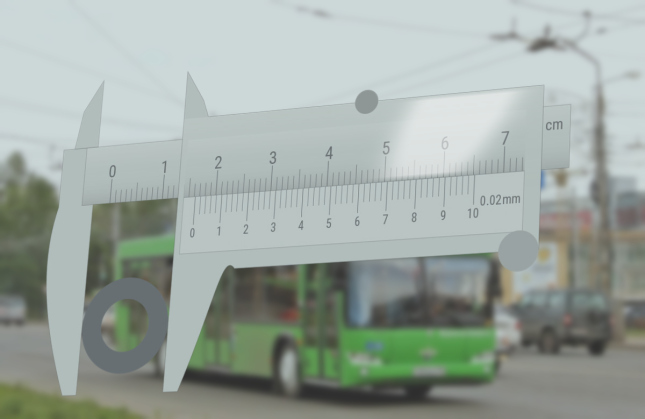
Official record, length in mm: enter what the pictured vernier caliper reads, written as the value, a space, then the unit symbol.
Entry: 16.2 mm
